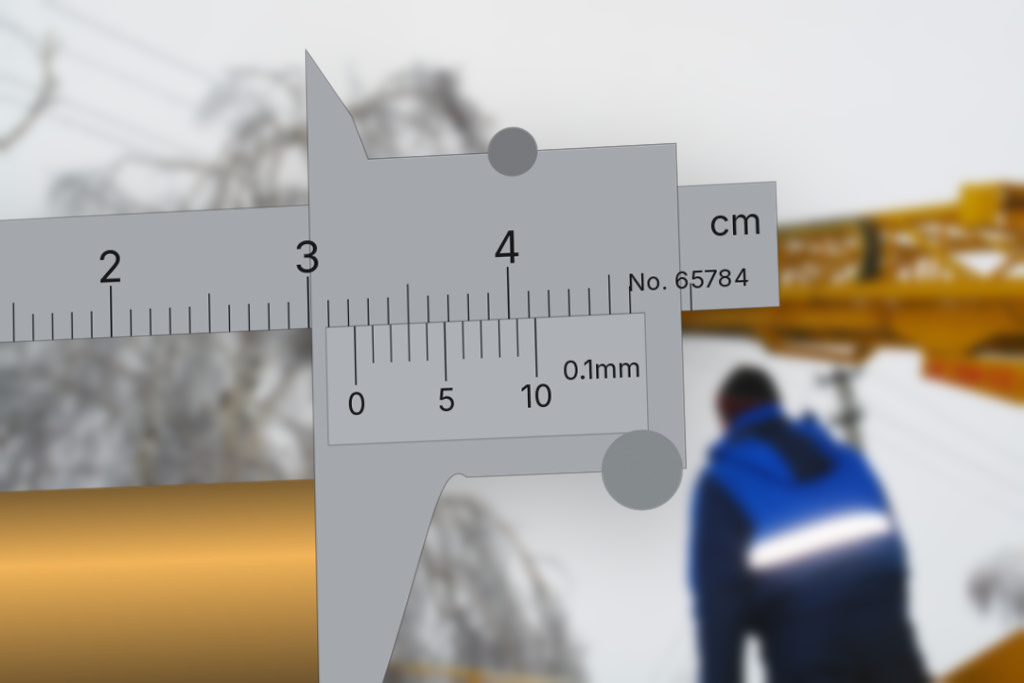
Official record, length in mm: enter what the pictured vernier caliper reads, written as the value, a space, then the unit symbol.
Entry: 32.3 mm
